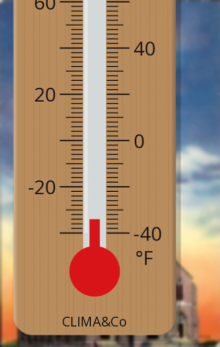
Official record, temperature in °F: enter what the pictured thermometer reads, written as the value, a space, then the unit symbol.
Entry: -34 °F
